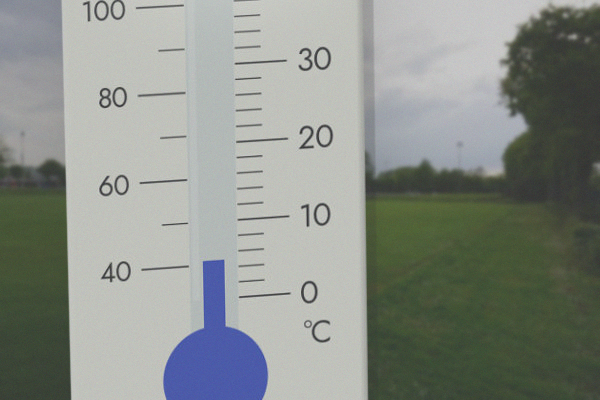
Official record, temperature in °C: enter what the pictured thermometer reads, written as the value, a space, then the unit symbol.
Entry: 5 °C
